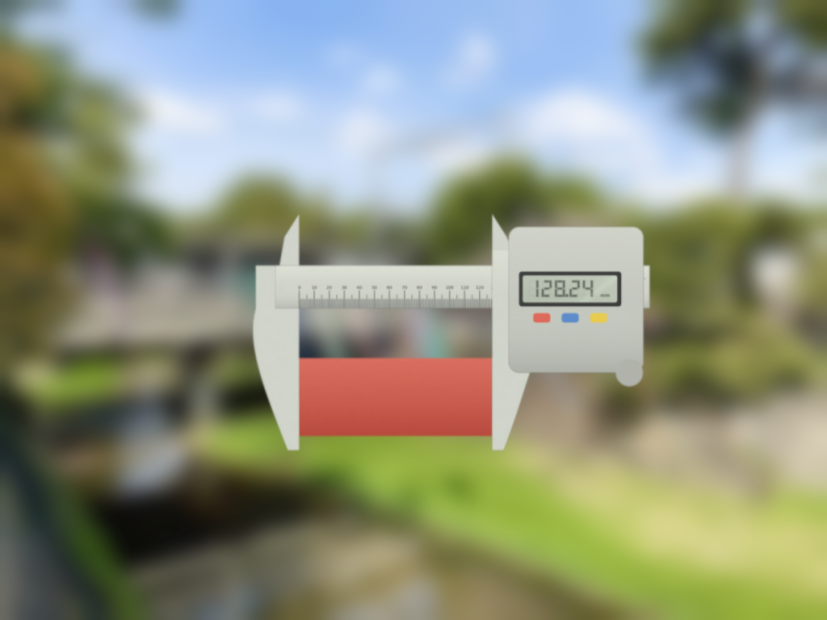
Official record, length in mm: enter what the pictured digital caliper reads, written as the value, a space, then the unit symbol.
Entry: 128.24 mm
